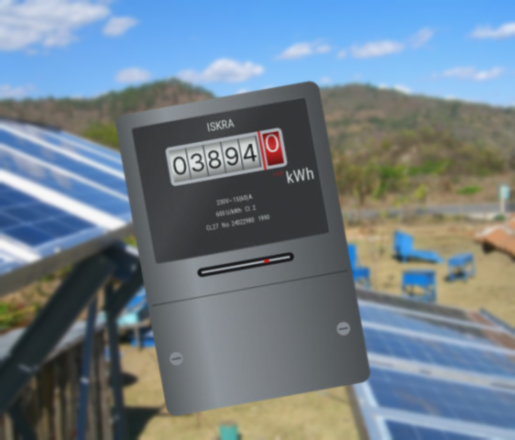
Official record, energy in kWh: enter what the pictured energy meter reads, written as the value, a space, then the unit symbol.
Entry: 3894.0 kWh
